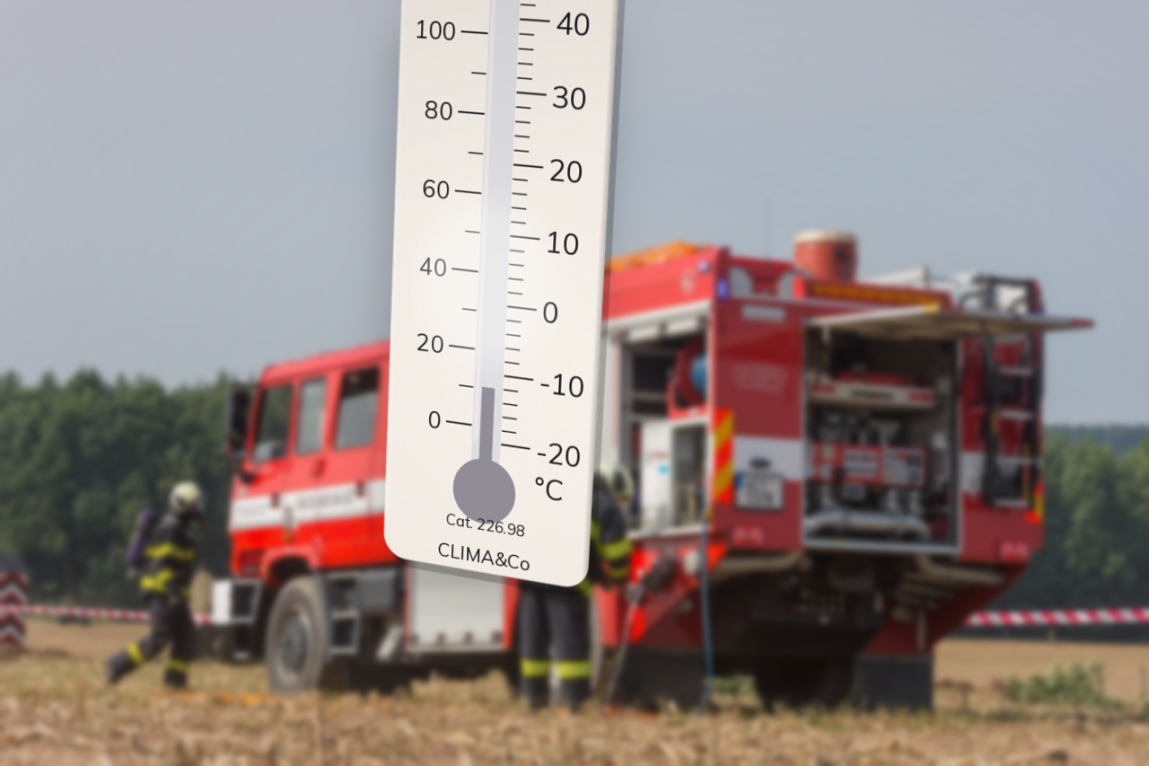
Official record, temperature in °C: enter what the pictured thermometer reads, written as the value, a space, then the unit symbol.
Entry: -12 °C
